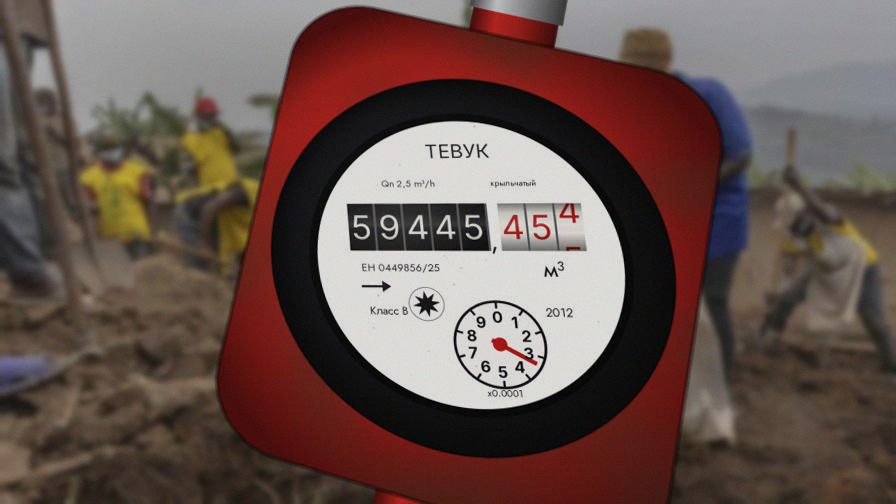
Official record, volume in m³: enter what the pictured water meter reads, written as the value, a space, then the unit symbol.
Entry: 59445.4543 m³
